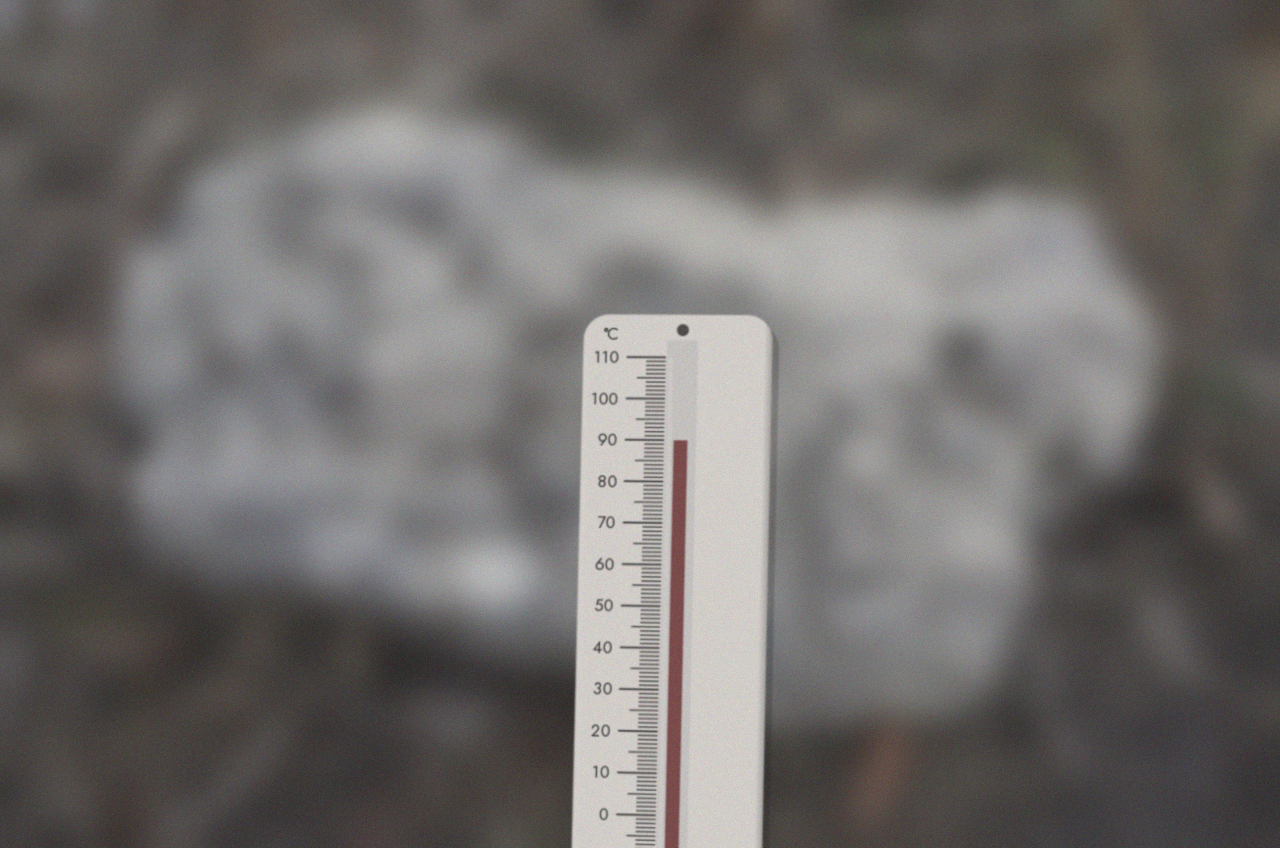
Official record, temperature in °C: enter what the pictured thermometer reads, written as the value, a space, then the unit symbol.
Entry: 90 °C
